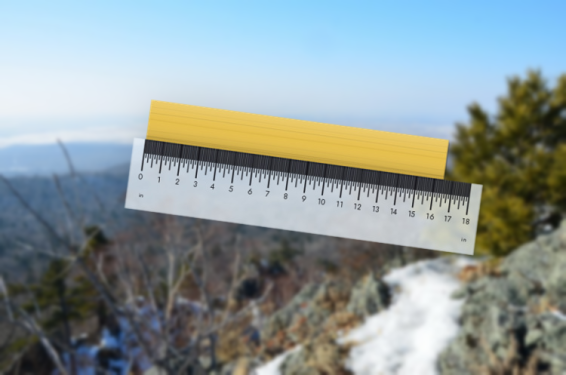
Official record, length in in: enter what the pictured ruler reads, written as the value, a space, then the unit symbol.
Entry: 16.5 in
